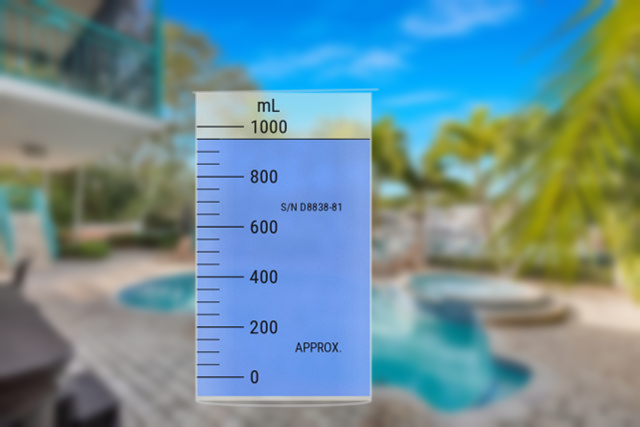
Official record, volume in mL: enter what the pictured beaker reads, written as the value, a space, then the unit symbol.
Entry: 950 mL
